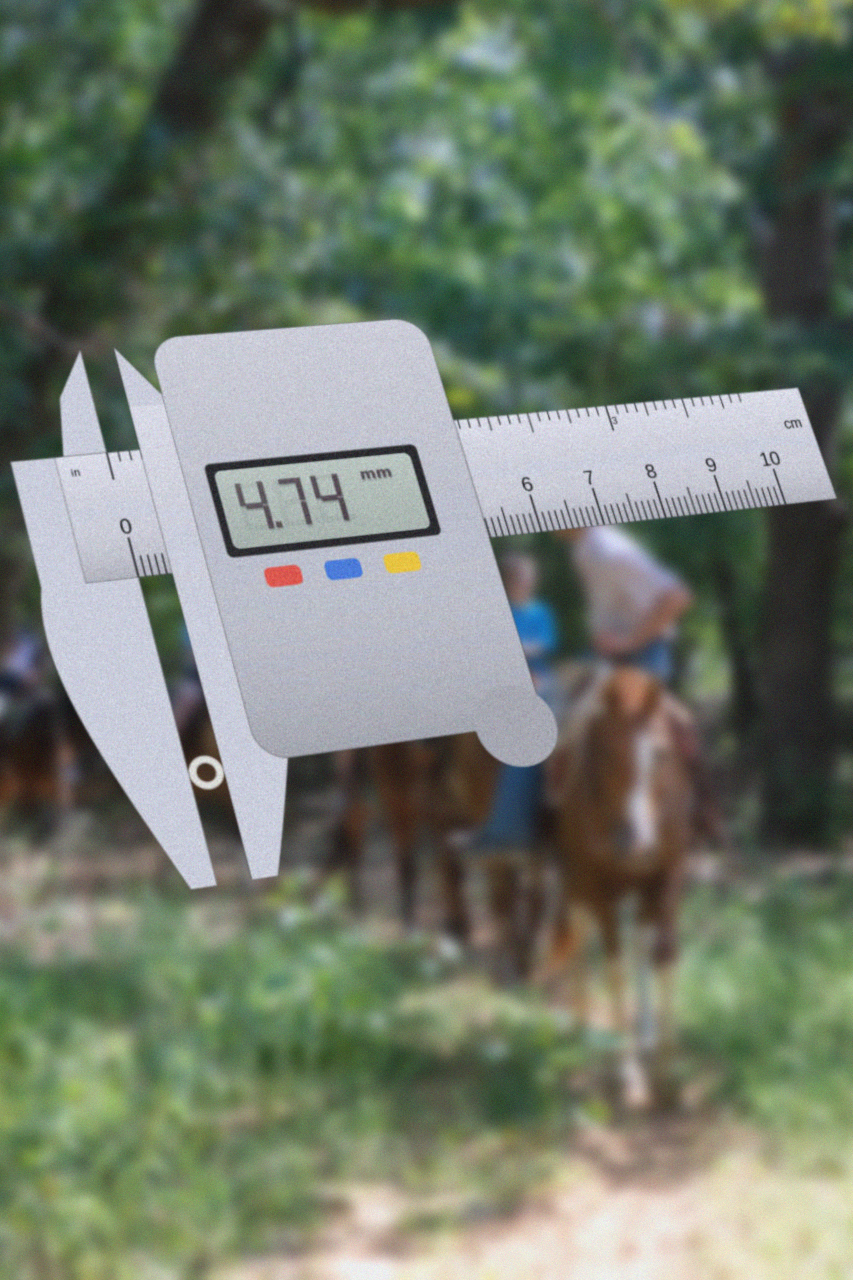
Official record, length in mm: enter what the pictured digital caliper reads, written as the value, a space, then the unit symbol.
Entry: 4.74 mm
